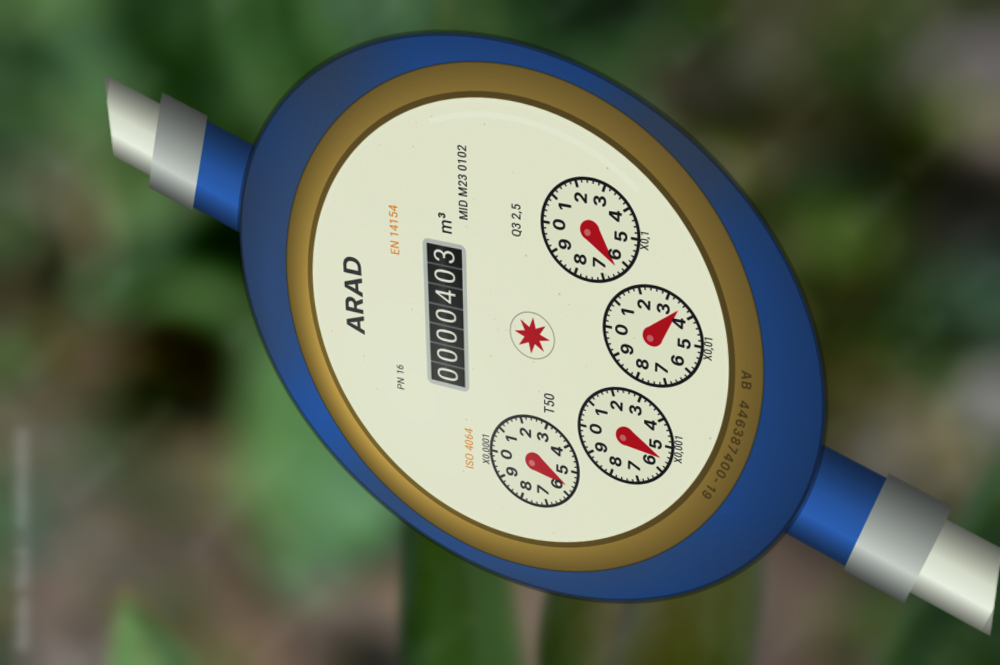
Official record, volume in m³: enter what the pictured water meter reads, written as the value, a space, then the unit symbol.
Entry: 403.6355 m³
